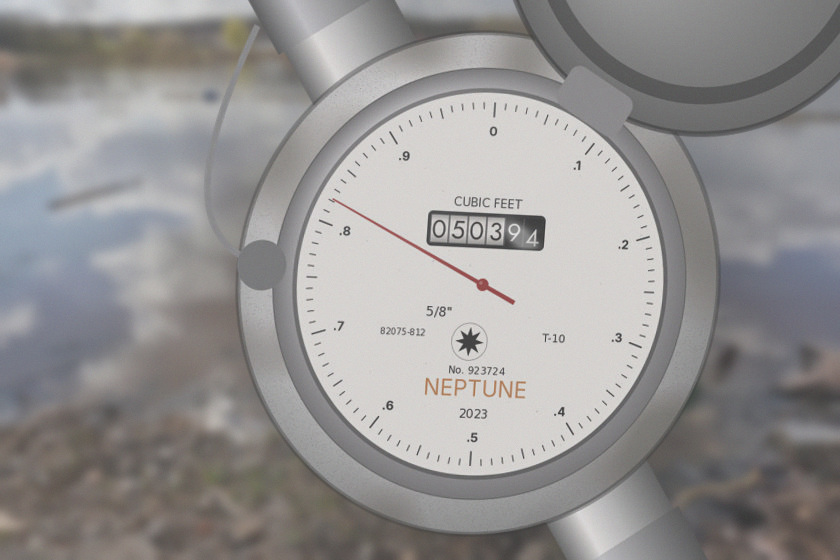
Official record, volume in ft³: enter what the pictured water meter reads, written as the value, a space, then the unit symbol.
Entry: 50393.82 ft³
